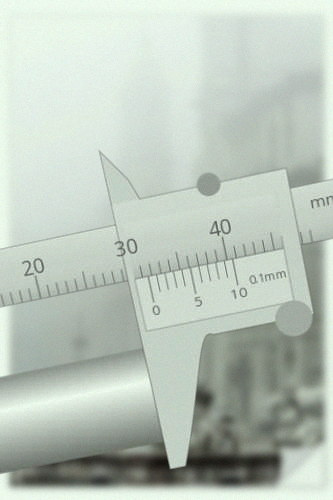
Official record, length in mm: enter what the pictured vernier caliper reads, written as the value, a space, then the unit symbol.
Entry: 31.6 mm
